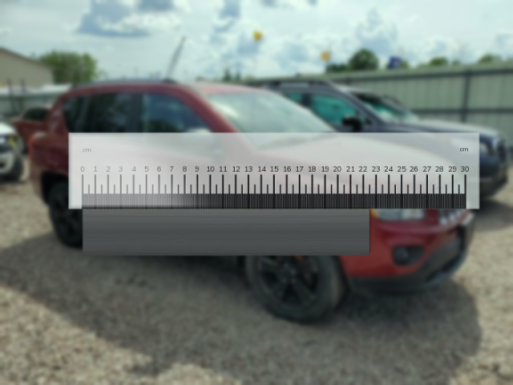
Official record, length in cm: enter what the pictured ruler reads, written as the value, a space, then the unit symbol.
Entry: 22.5 cm
